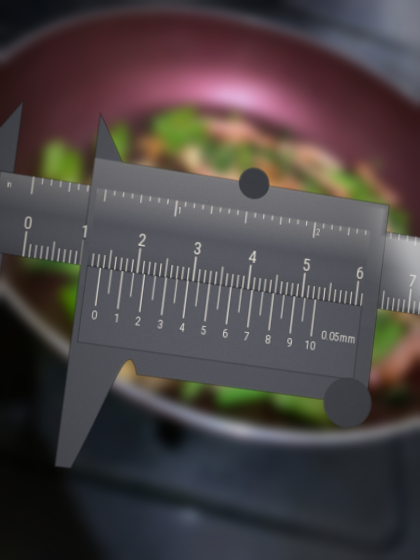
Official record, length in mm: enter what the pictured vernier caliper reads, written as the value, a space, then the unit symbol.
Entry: 13.5 mm
